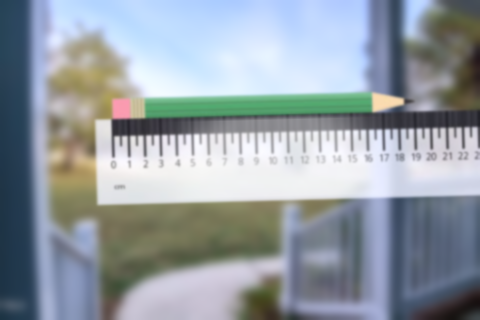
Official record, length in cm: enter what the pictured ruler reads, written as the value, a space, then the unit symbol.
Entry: 19 cm
